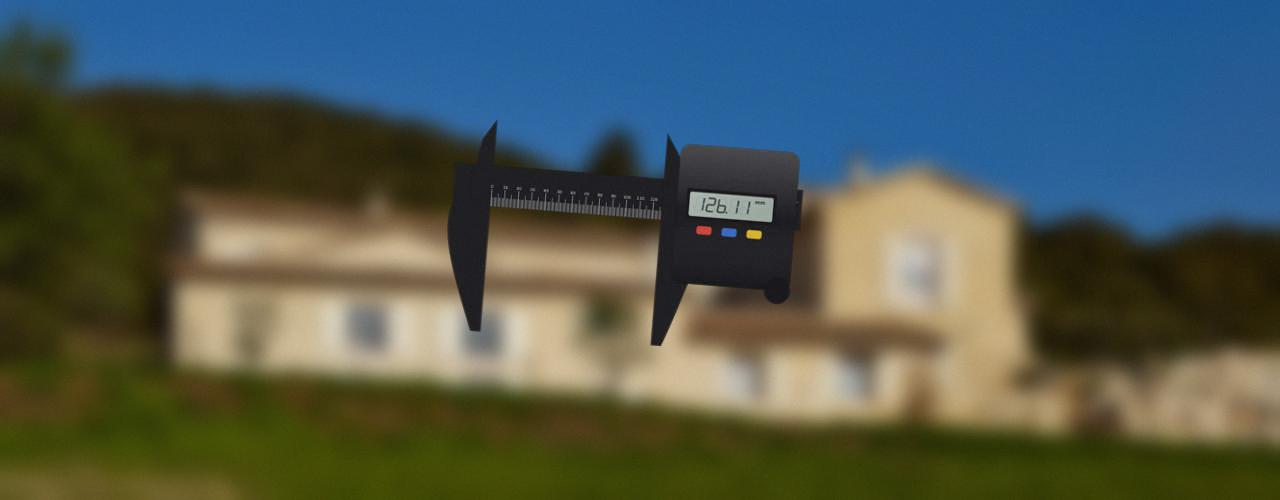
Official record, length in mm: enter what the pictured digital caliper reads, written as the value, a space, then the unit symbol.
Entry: 126.11 mm
